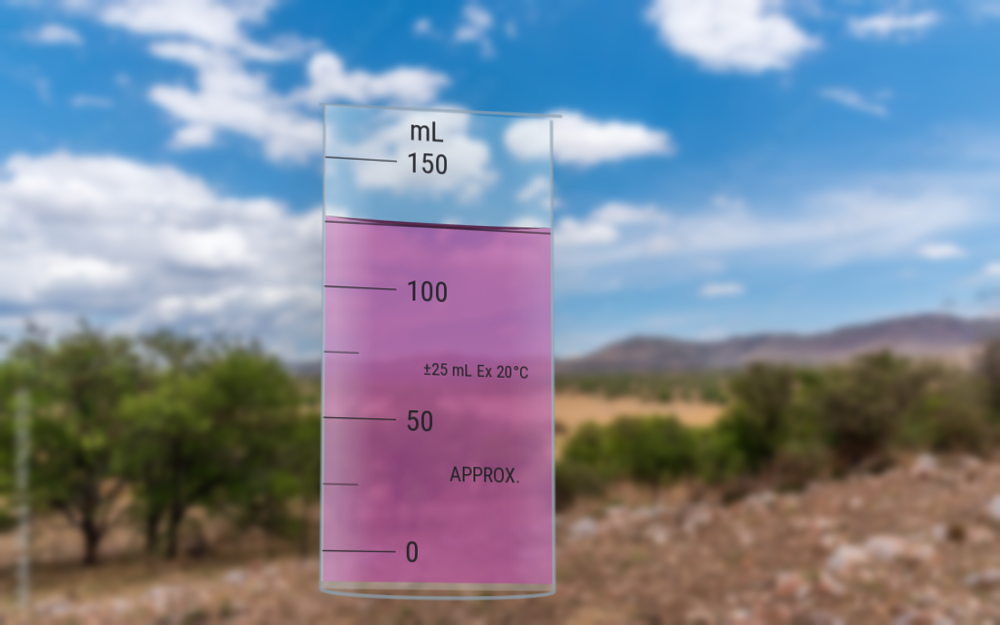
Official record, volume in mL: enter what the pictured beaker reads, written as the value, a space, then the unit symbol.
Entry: 125 mL
